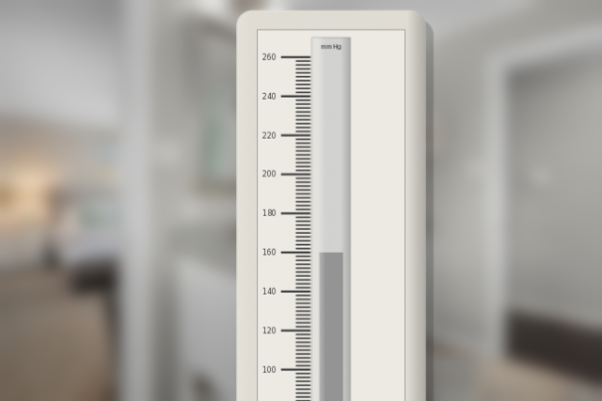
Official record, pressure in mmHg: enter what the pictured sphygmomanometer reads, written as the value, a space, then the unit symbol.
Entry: 160 mmHg
